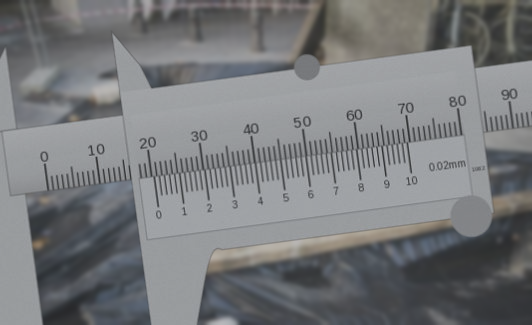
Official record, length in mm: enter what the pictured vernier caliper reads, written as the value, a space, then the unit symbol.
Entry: 20.5 mm
